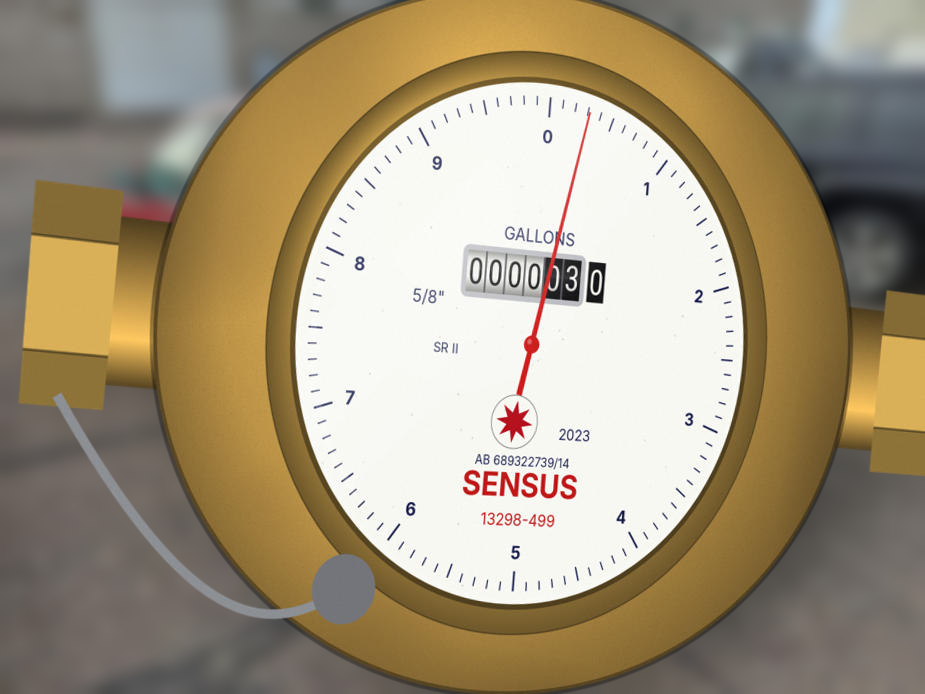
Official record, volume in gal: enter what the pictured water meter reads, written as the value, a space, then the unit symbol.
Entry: 30.3 gal
